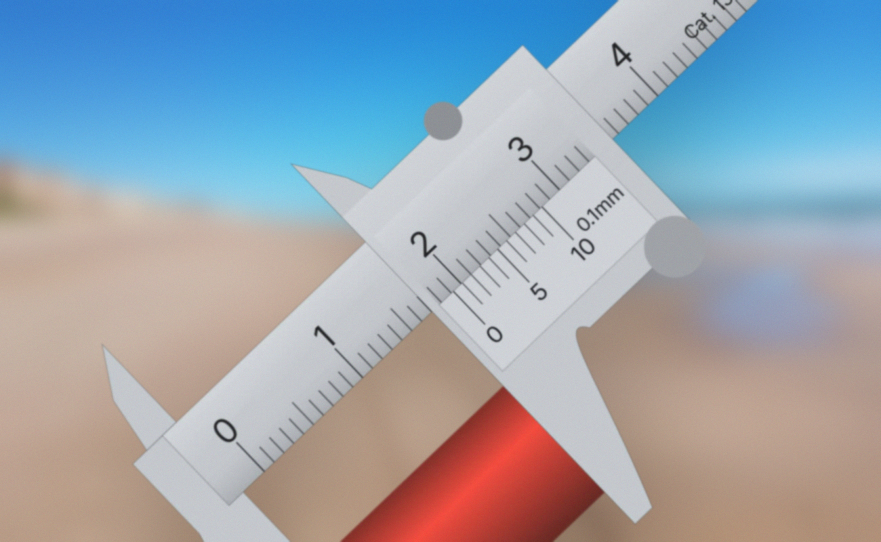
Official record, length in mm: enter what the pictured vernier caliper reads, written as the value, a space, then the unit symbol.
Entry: 19.2 mm
